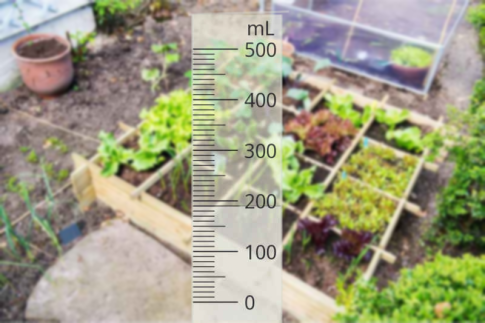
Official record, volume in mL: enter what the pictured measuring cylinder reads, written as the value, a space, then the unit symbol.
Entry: 190 mL
